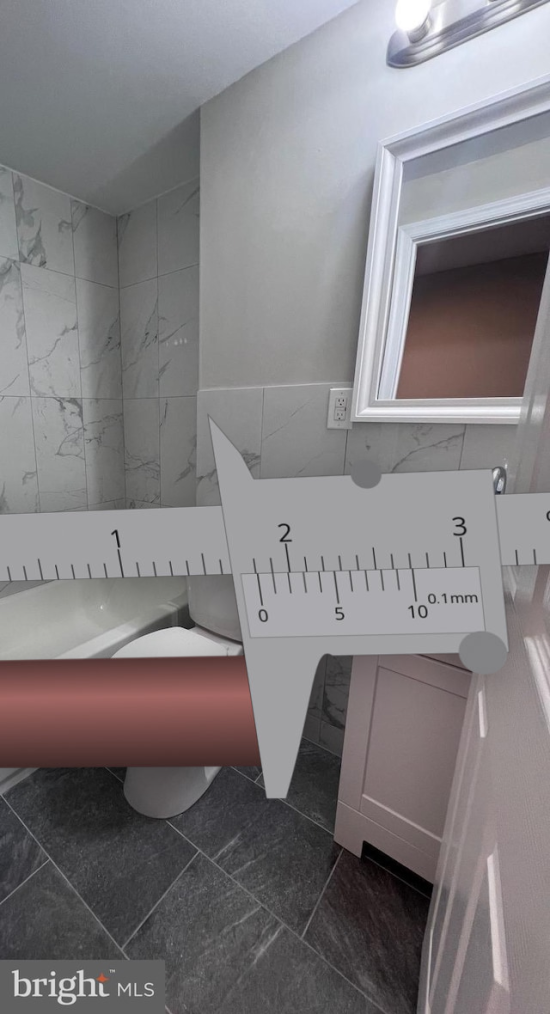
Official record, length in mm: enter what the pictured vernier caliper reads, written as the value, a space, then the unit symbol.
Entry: 18.1 mm
